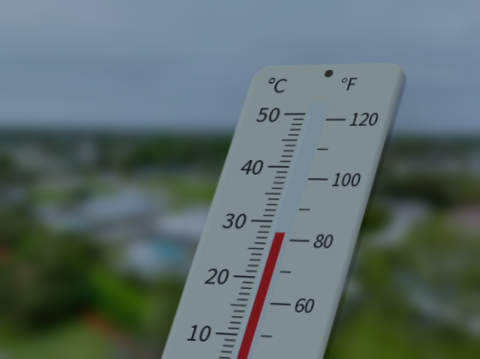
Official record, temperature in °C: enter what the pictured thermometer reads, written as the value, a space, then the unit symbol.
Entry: 28 °C
